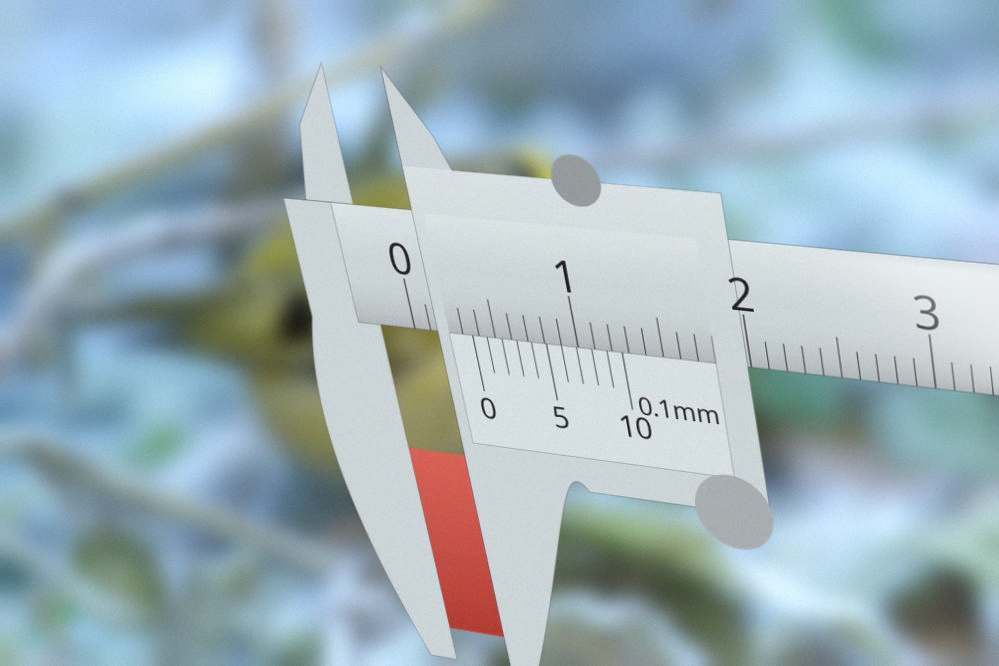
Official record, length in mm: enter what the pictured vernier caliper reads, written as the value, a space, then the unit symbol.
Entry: 3.6 mm
